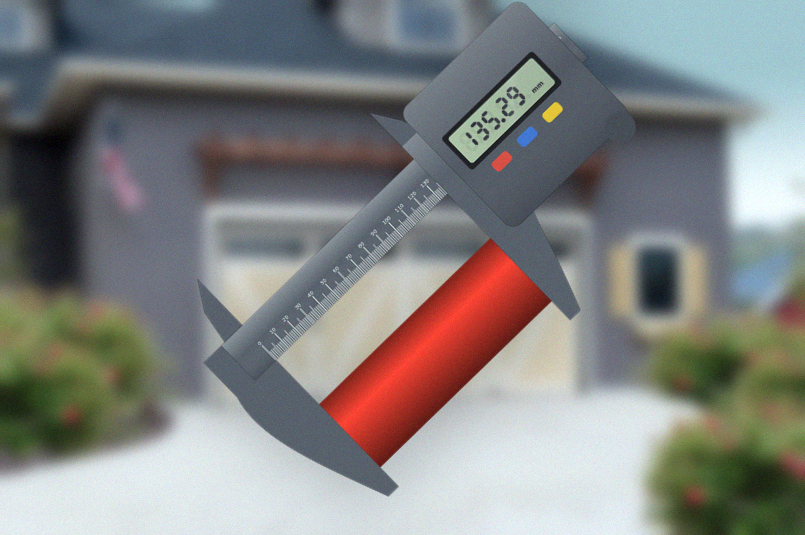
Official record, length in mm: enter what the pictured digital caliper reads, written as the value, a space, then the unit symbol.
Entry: 135.29 mm
